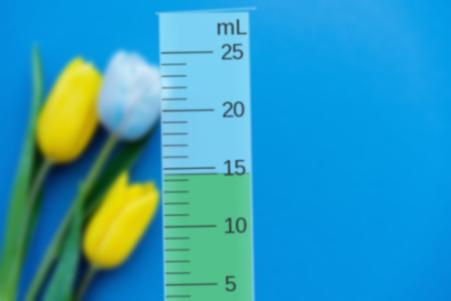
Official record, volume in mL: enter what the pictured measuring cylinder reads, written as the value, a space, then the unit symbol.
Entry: 14.5 mL
